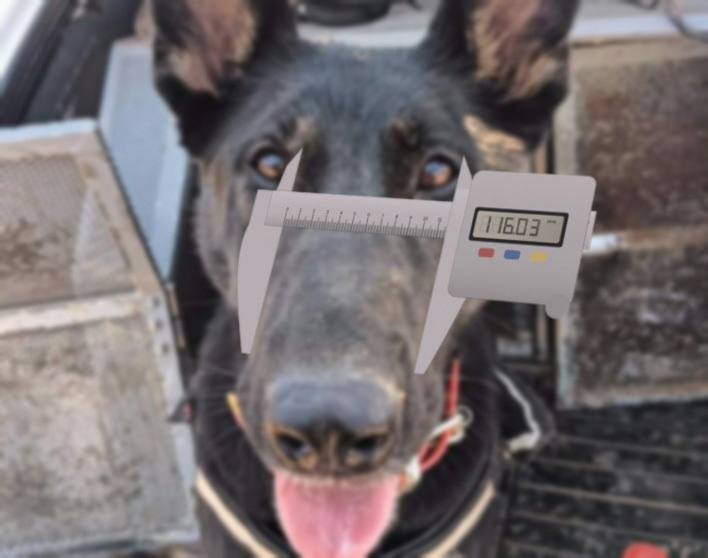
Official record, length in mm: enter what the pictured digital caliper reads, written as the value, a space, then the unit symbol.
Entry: 116.03 mm
